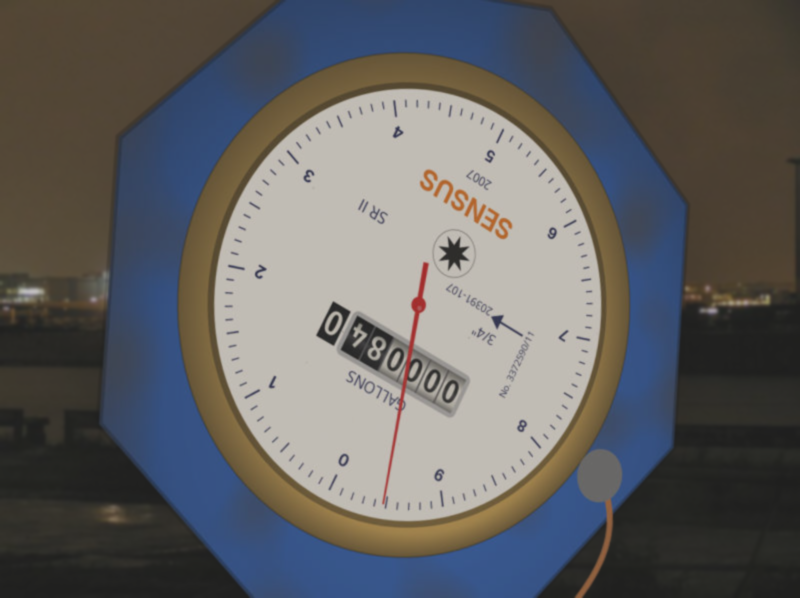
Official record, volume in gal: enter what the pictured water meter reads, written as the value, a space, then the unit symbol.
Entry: 839.5 gal
